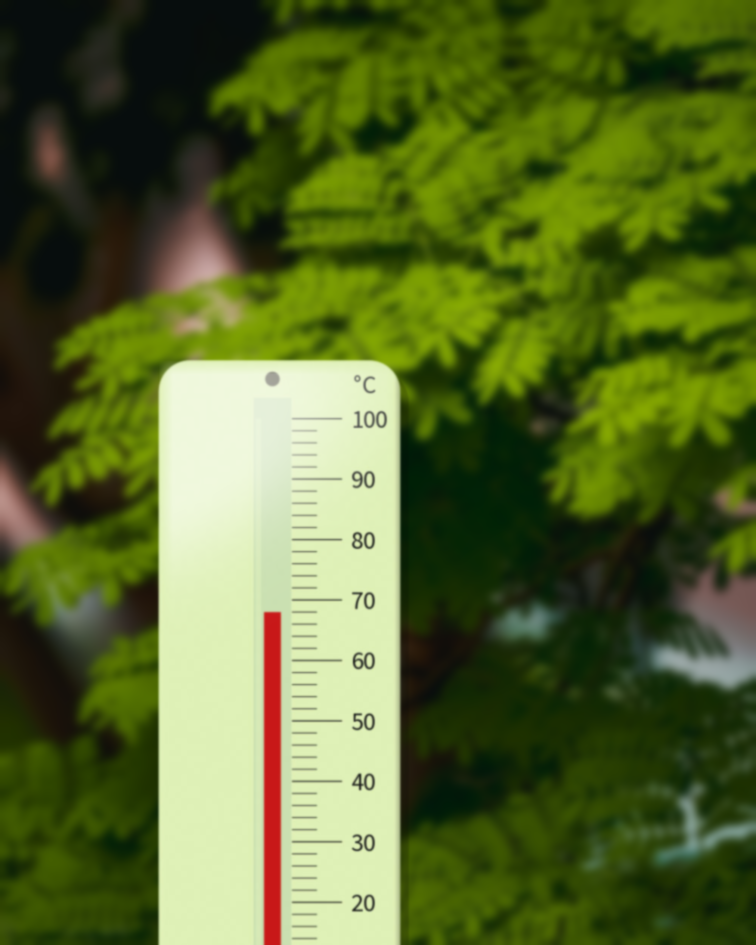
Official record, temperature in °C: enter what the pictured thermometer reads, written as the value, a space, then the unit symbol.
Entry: 68 °C
